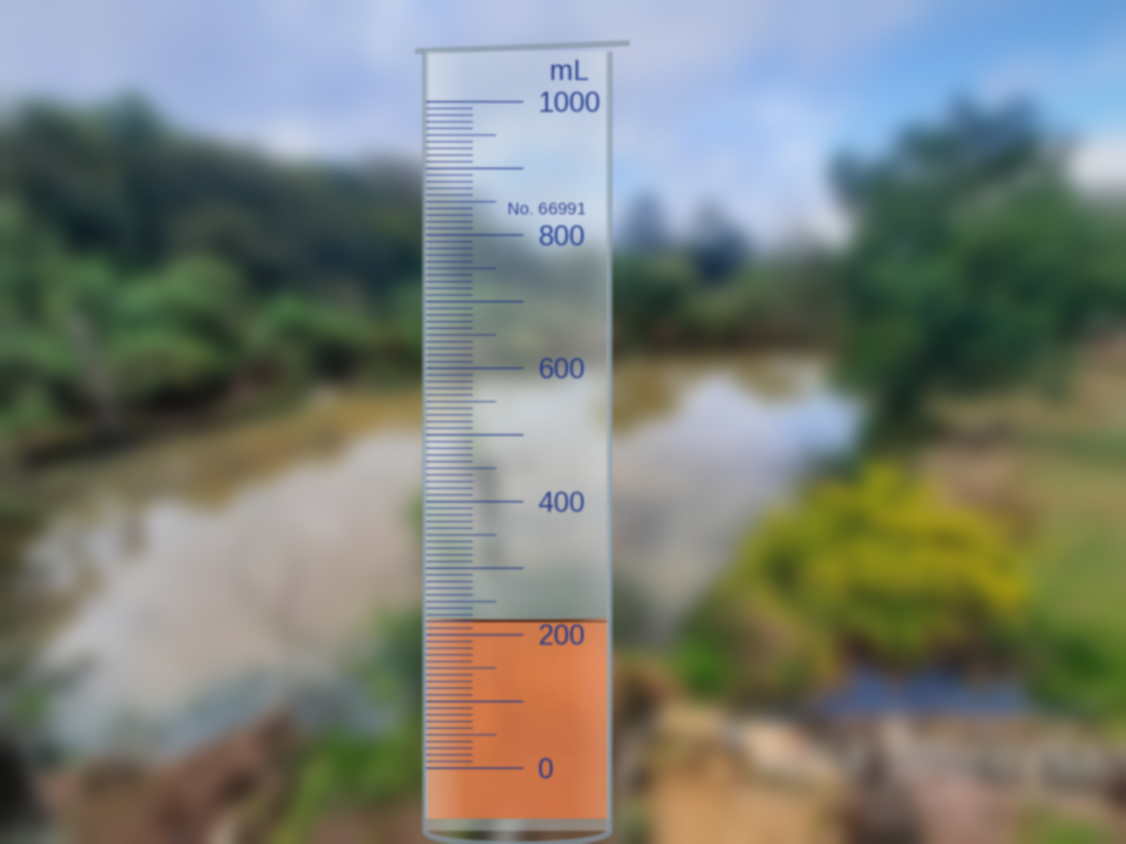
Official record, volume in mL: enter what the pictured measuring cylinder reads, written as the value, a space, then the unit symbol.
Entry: 220 mL
